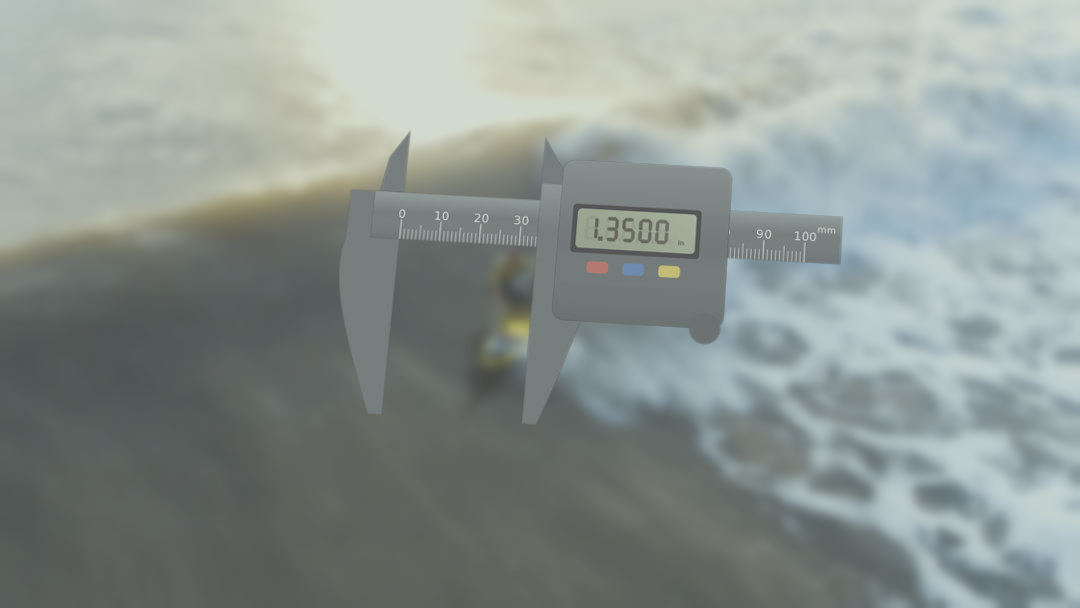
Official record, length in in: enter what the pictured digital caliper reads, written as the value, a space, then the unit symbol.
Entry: 1.3500 in
